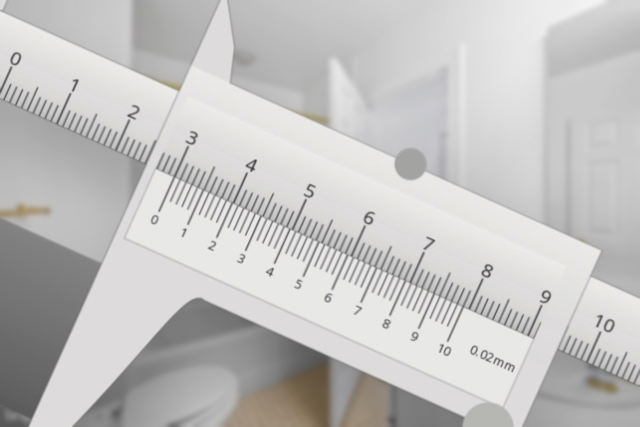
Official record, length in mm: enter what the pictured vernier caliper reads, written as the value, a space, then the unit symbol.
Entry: 30.0 mm
